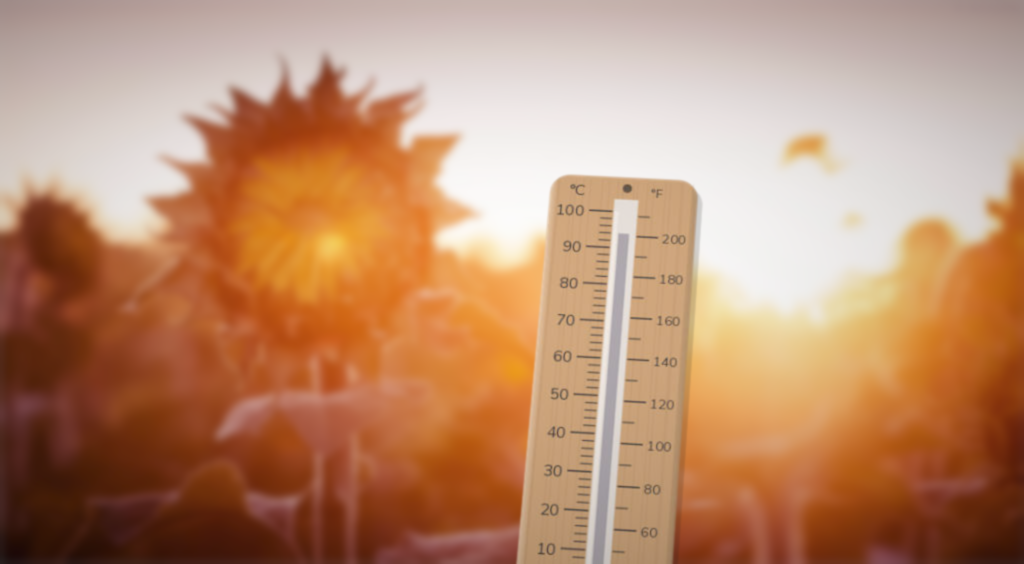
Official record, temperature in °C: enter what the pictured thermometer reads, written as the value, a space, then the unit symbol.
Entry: 94 °C
